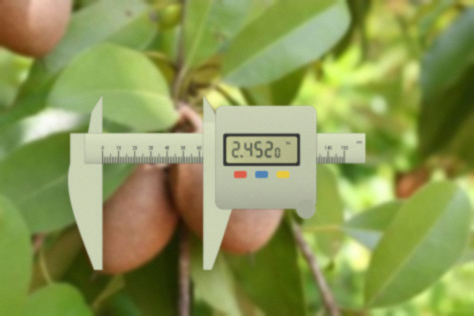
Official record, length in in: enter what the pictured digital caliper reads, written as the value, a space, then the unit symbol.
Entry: 2.4520 in
